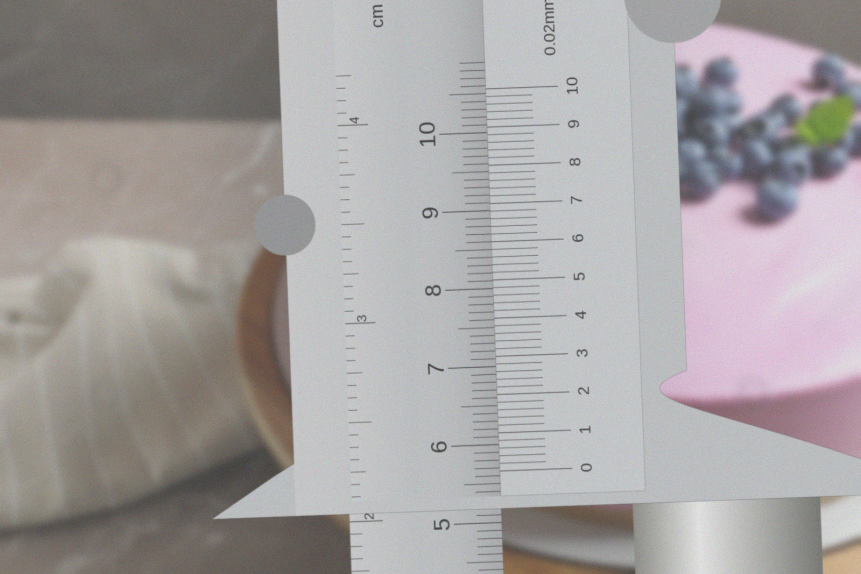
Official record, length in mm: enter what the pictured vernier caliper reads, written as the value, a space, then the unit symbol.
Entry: 56.6 mm
